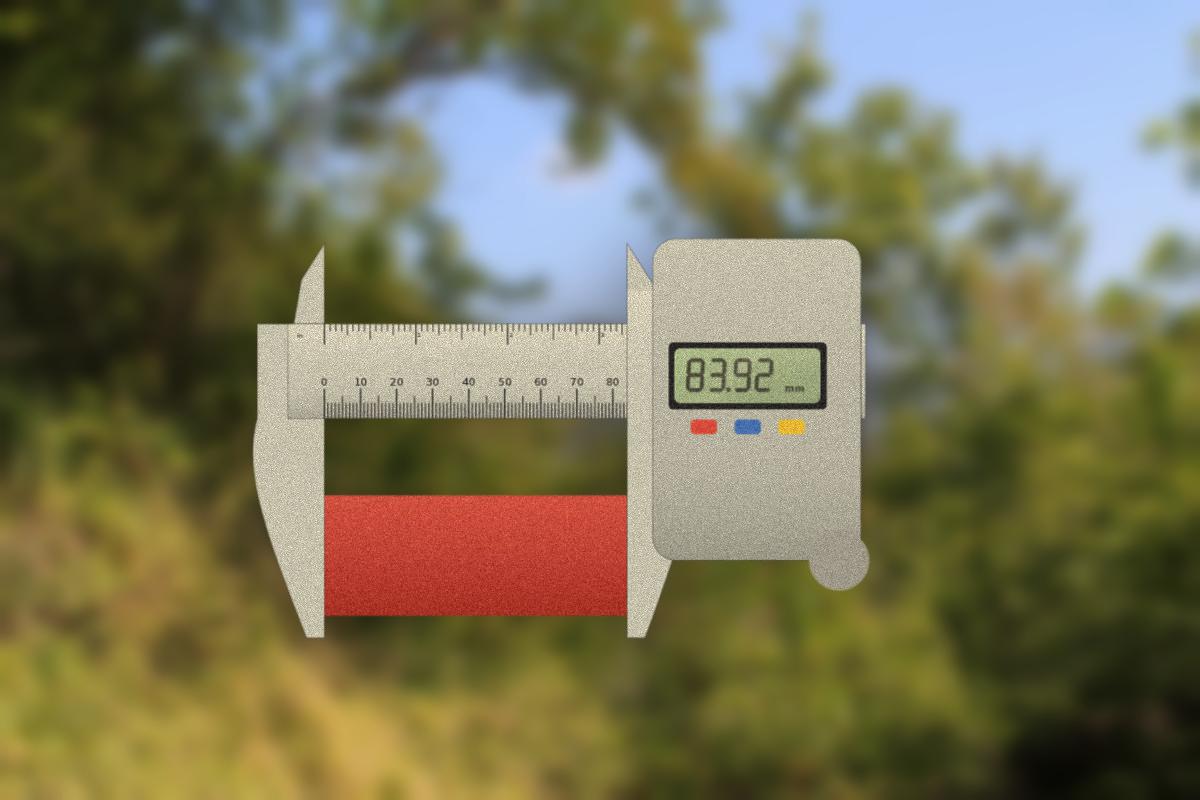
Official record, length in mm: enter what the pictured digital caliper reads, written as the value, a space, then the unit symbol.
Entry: 83.92 mm
